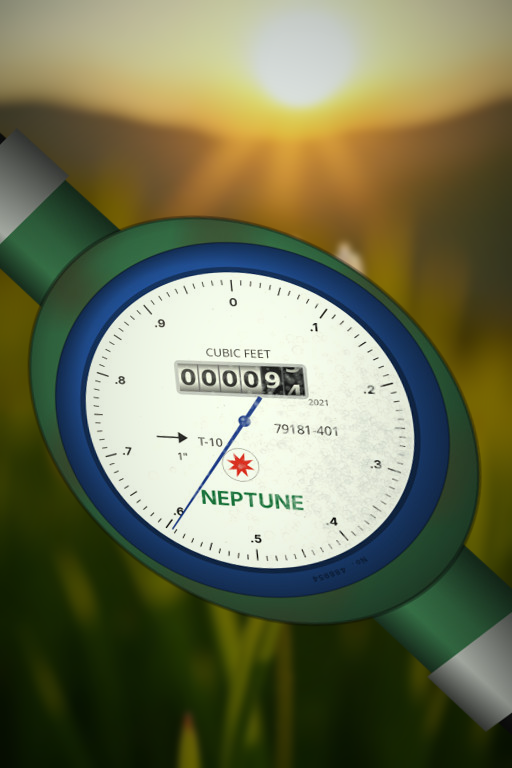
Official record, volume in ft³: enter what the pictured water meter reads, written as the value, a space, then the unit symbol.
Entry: 93.59 ft³
